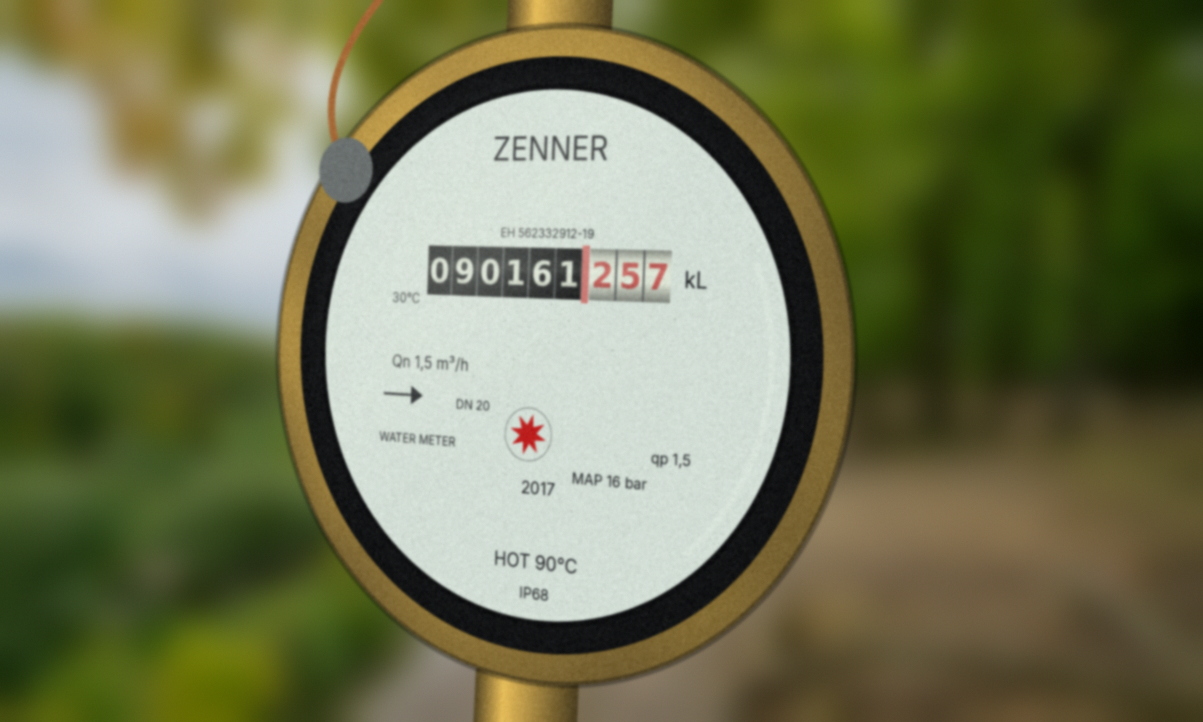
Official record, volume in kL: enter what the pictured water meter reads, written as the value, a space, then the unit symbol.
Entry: 90161.257 kL
